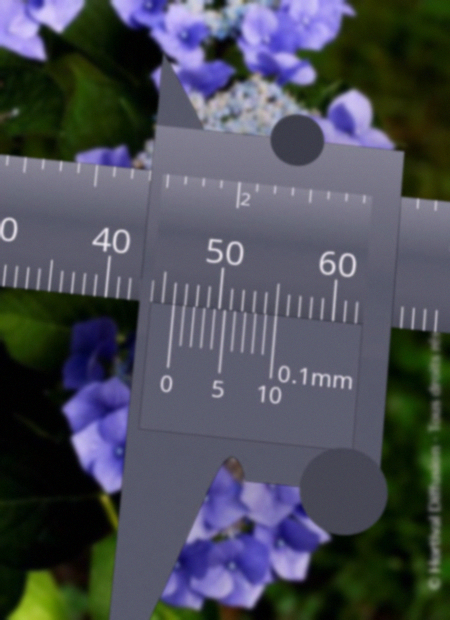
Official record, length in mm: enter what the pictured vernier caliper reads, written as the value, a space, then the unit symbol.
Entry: 46.0 mm
